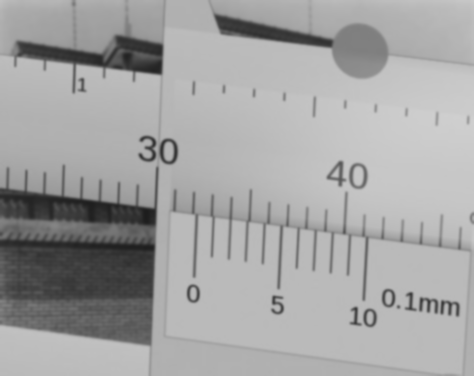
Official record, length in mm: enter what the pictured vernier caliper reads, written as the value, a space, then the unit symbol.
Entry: 32.2 mm
